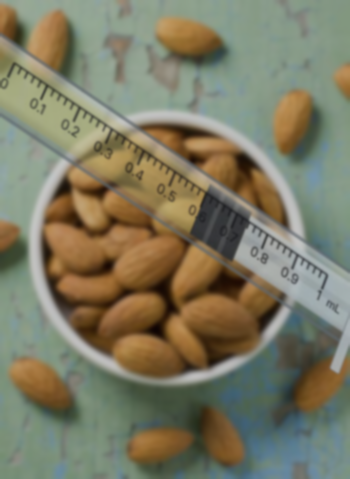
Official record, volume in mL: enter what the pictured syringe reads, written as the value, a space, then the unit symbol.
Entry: 0.6 mL
